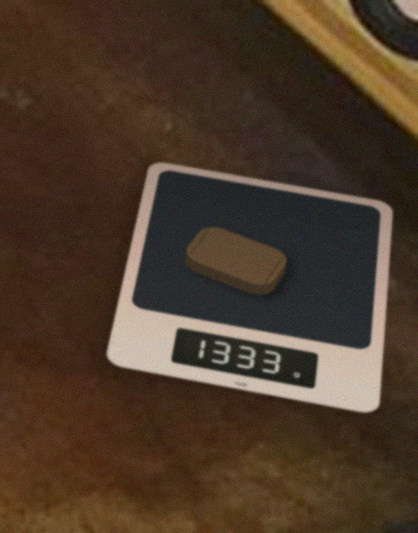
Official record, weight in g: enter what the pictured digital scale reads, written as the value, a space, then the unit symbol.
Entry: 1333 g
